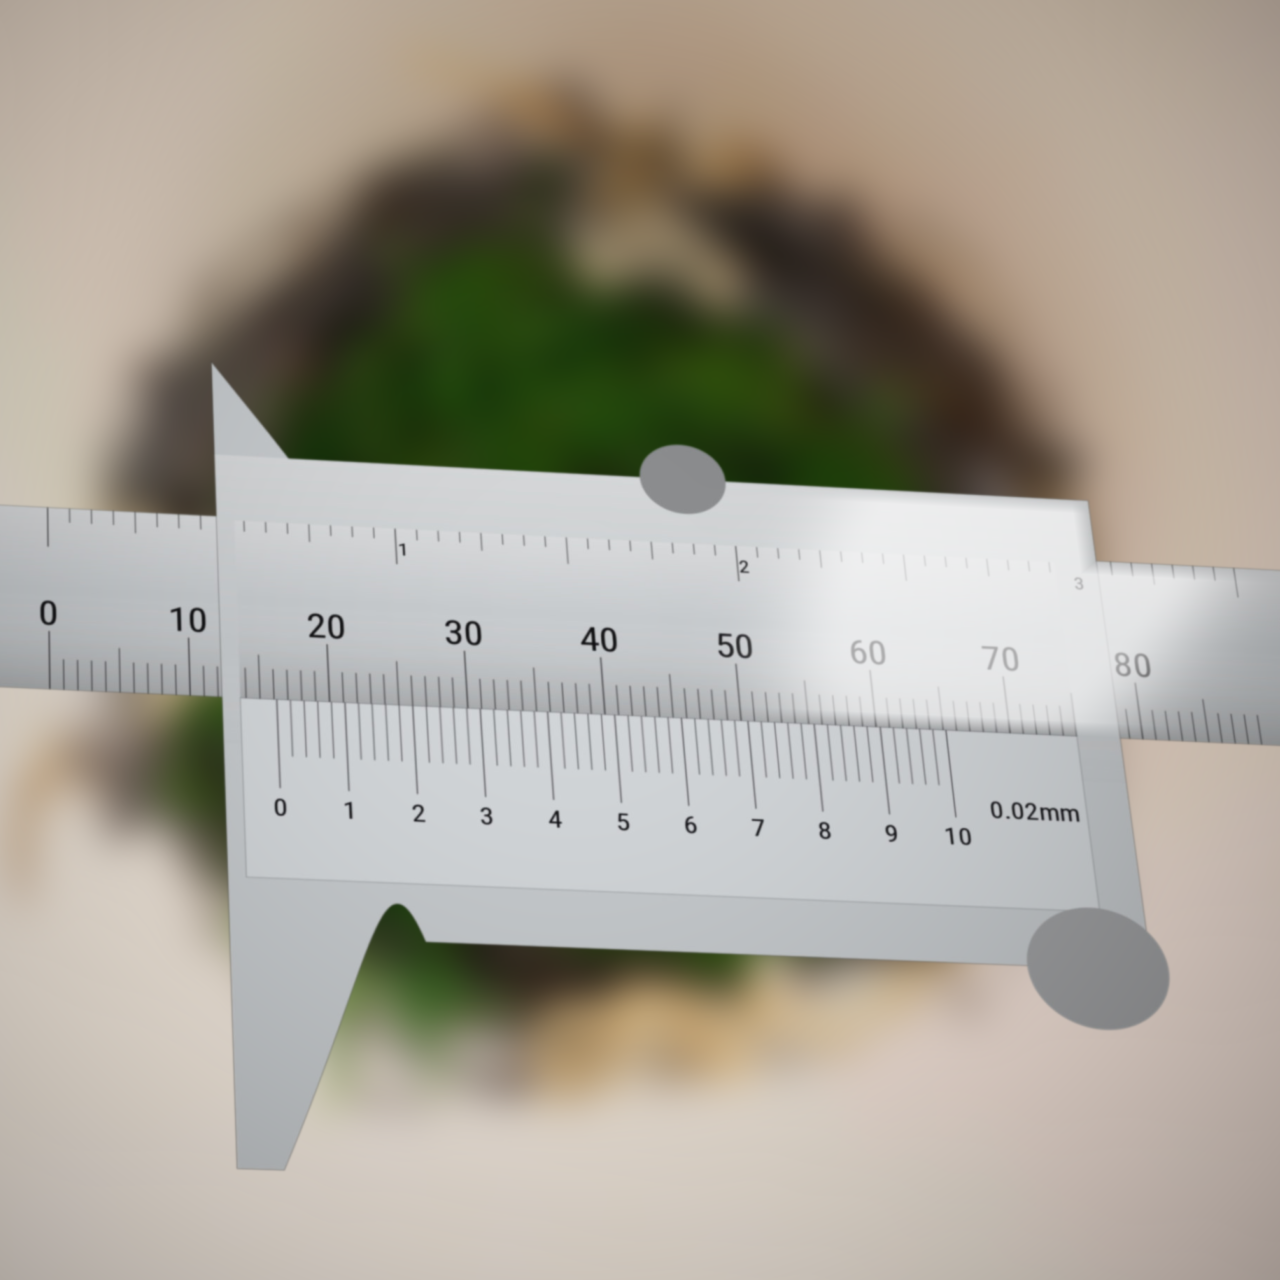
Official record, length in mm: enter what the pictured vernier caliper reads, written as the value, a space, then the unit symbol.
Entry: 16.2 mm
